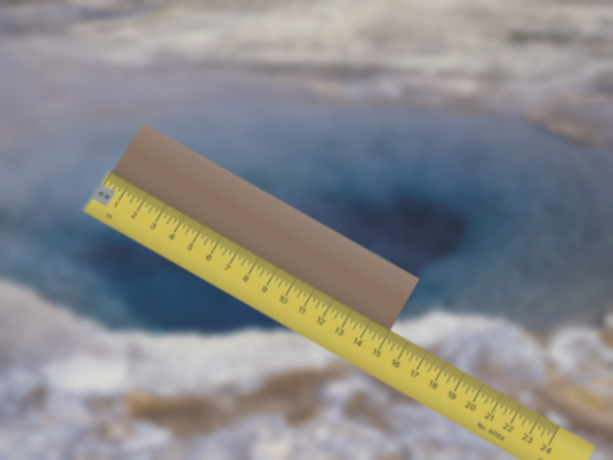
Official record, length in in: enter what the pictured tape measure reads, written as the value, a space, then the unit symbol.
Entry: 15 in
